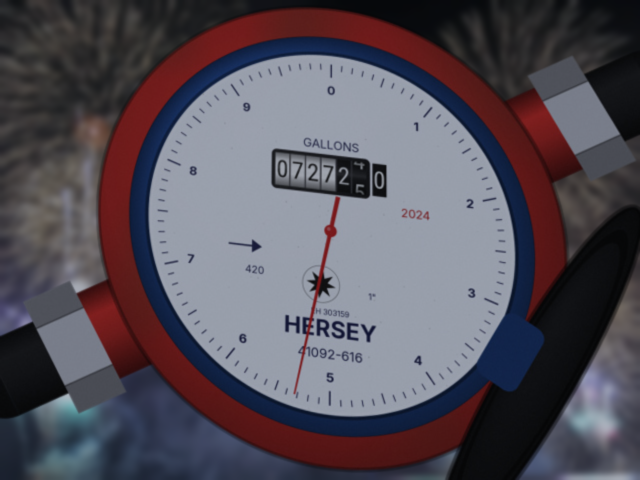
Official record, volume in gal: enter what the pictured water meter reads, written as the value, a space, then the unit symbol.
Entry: 727245.3 gal
